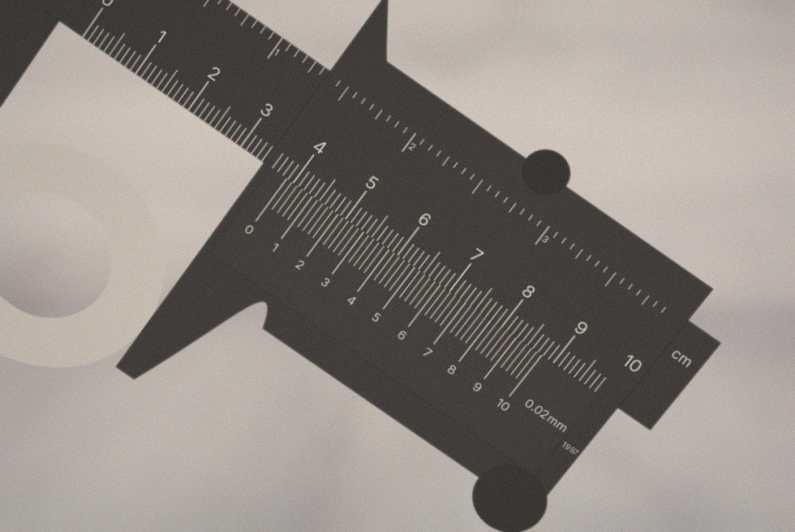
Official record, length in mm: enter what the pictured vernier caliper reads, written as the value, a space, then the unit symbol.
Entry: 38.8 mm
